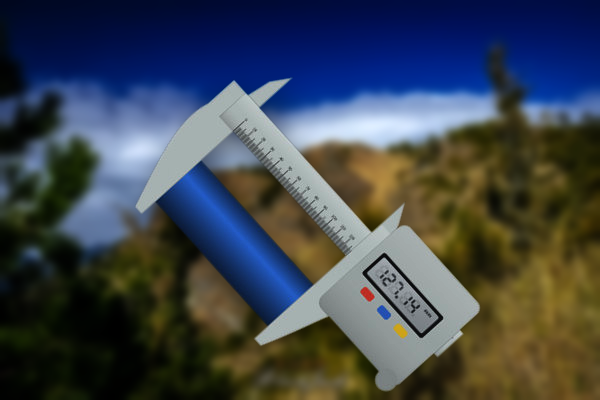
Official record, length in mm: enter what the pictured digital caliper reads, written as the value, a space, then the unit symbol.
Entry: 127.14 mm
